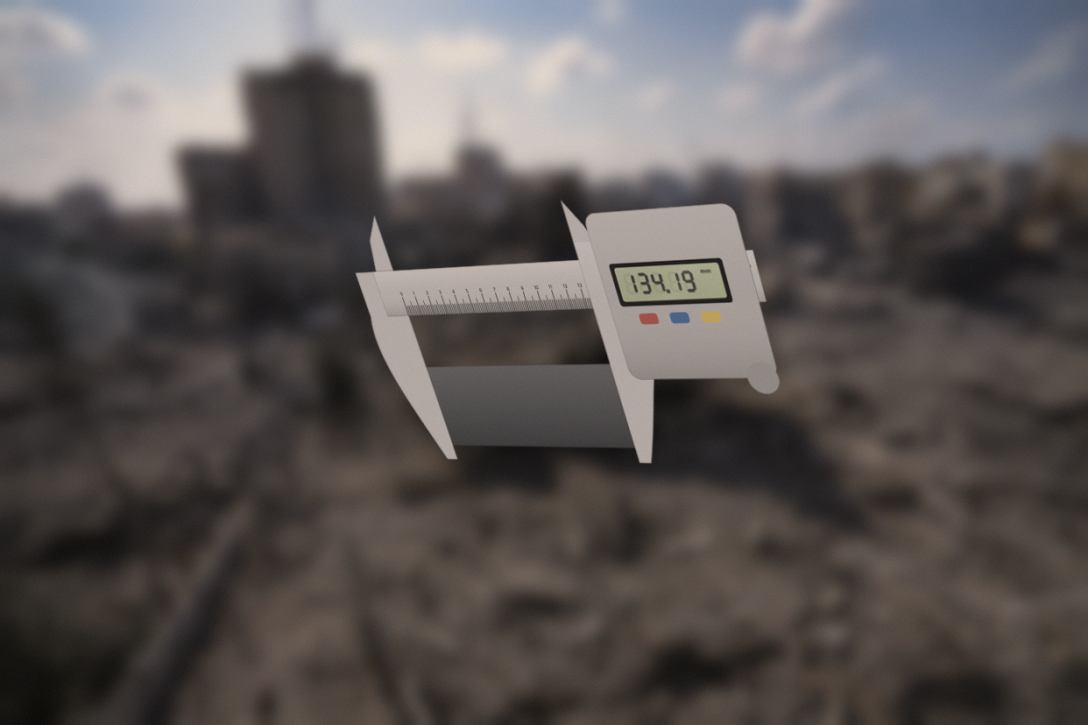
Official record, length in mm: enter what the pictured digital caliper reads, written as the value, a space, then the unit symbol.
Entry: 134.19 mm
